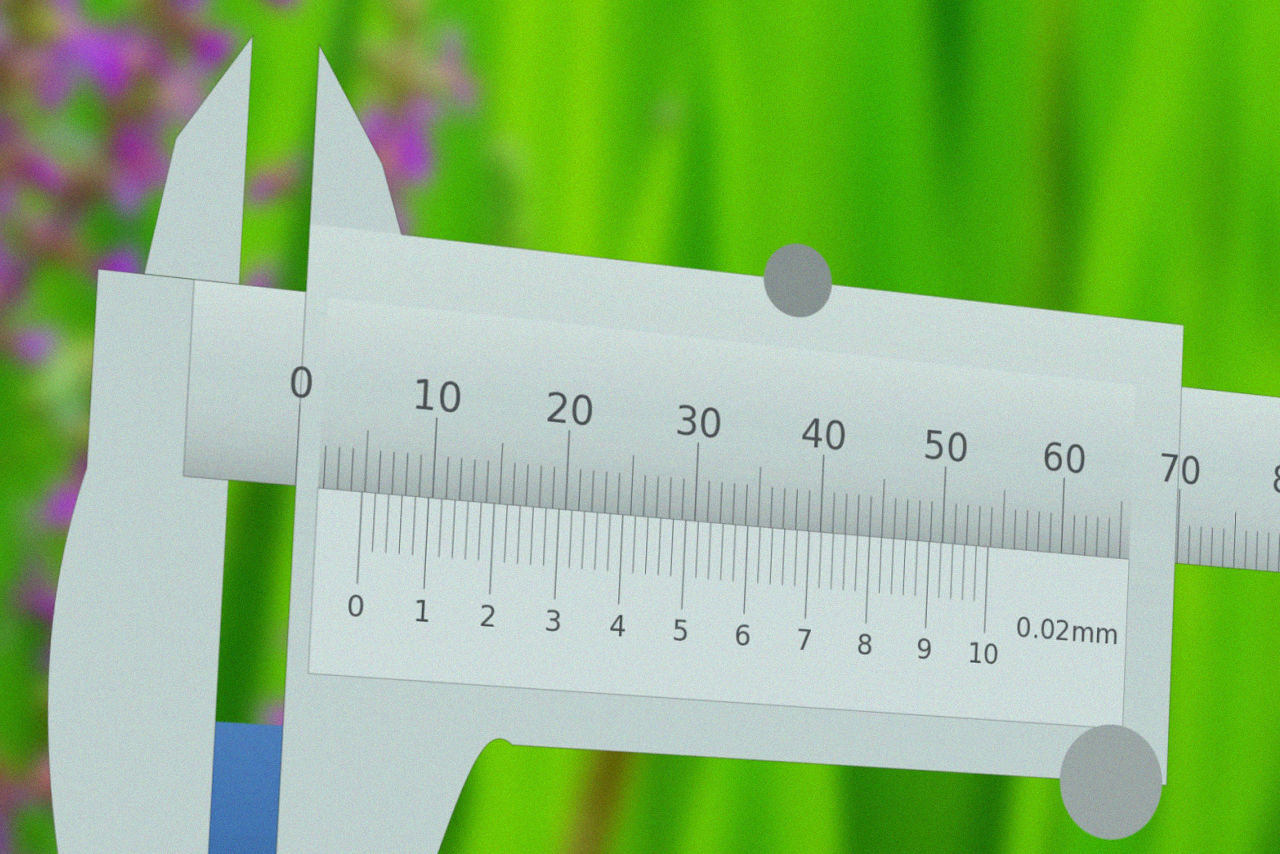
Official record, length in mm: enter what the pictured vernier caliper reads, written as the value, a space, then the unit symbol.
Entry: 4.8 mm
